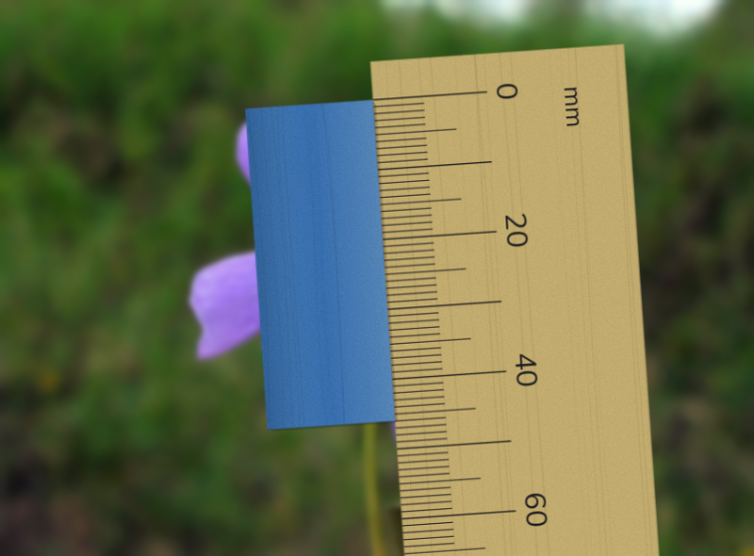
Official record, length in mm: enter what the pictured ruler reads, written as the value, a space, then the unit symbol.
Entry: 46 mm
